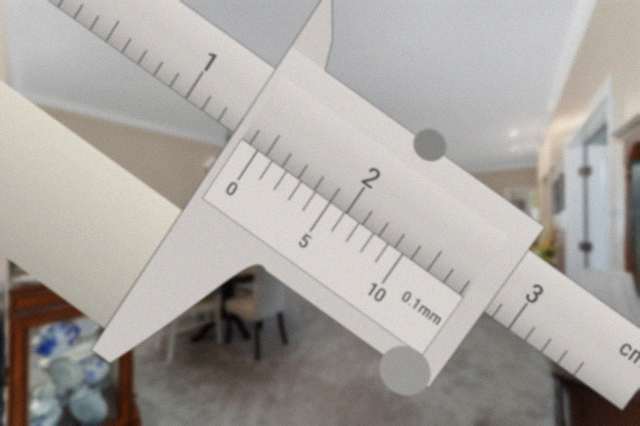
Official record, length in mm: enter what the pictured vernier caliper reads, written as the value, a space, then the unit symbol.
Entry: 14.5 mm
